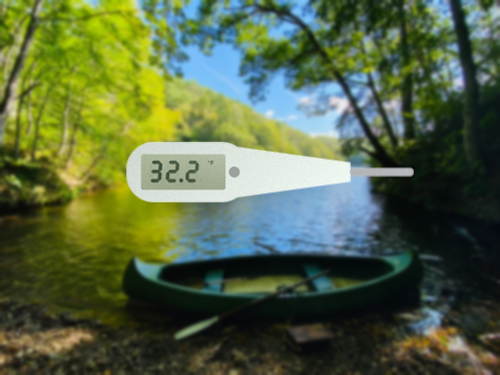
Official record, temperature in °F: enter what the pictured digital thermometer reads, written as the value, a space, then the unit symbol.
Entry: 32.2 °F
